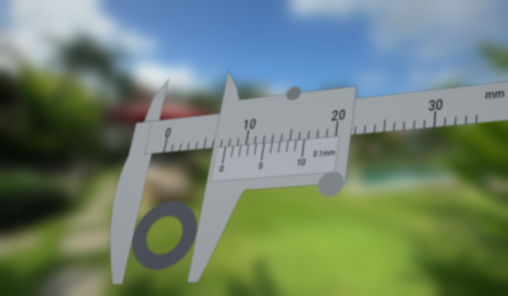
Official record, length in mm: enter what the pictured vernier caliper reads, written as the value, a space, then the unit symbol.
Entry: 7.6 mm
